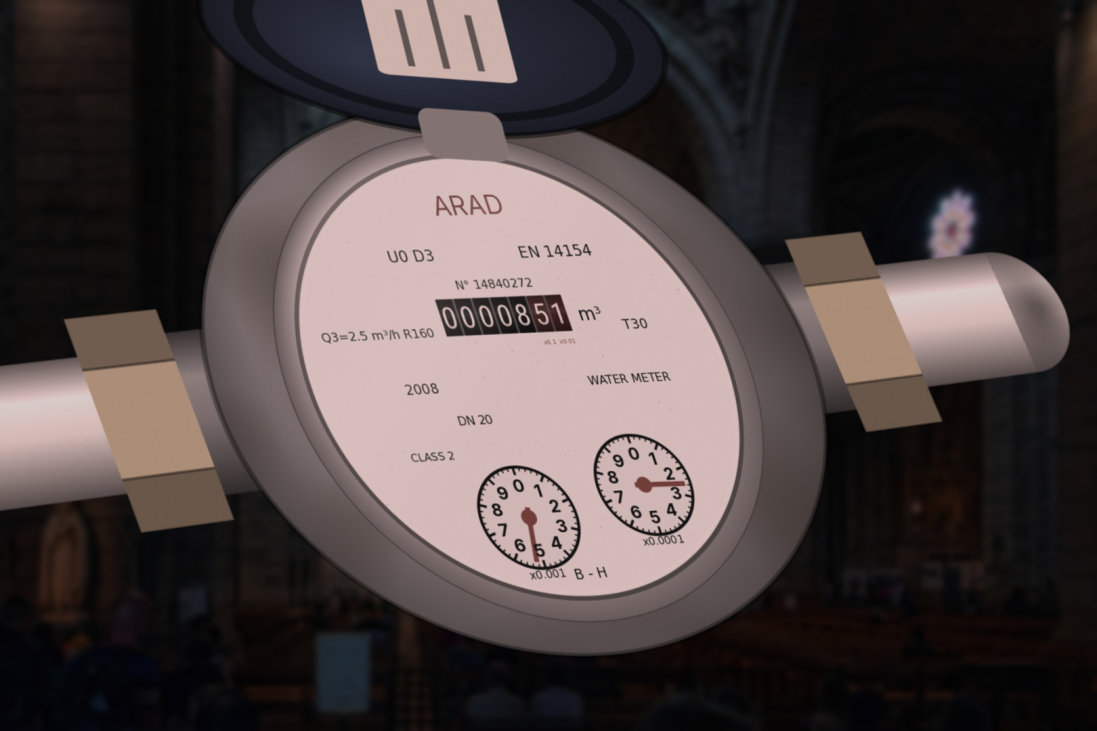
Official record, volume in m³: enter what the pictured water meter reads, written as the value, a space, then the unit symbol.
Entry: 8.5152 m³
